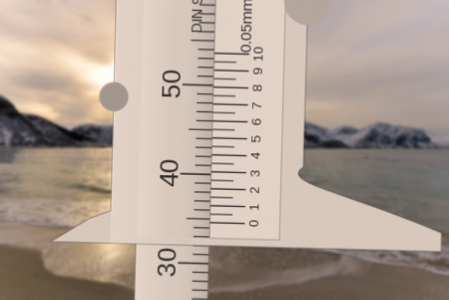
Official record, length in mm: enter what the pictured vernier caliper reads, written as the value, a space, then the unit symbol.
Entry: 34.6 mm
